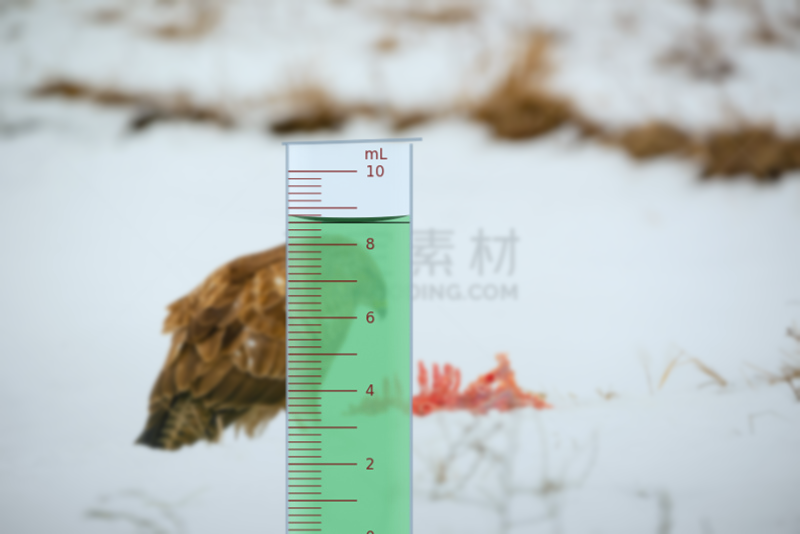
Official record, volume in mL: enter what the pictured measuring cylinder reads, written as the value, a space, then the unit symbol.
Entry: 8.6 mL
